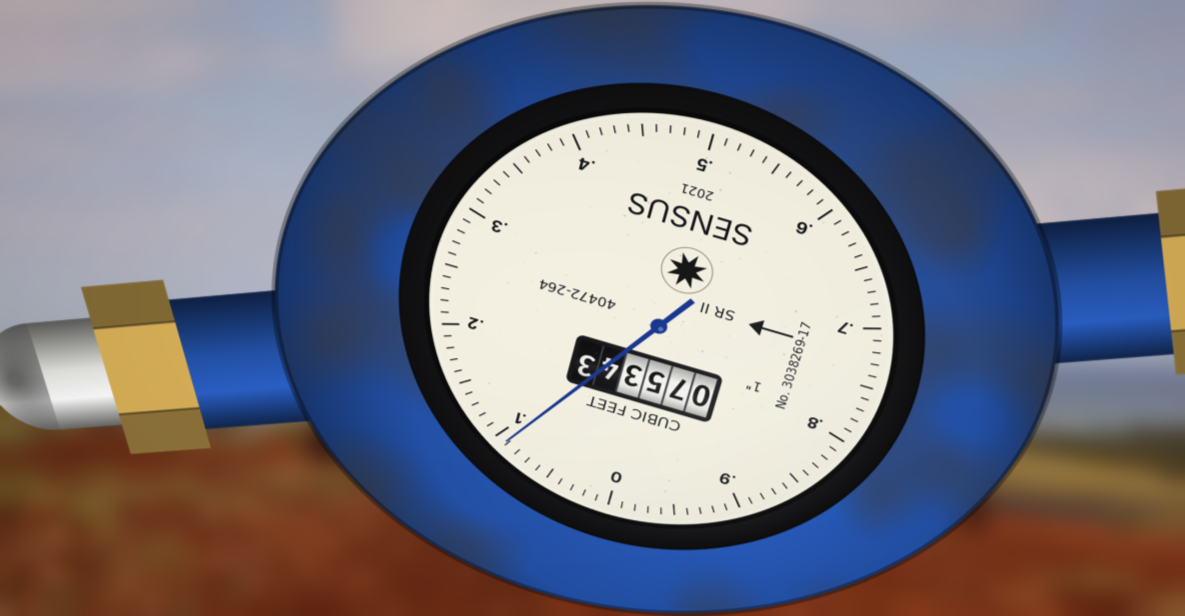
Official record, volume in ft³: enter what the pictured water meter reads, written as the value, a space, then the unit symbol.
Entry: 75343.09 ft³
